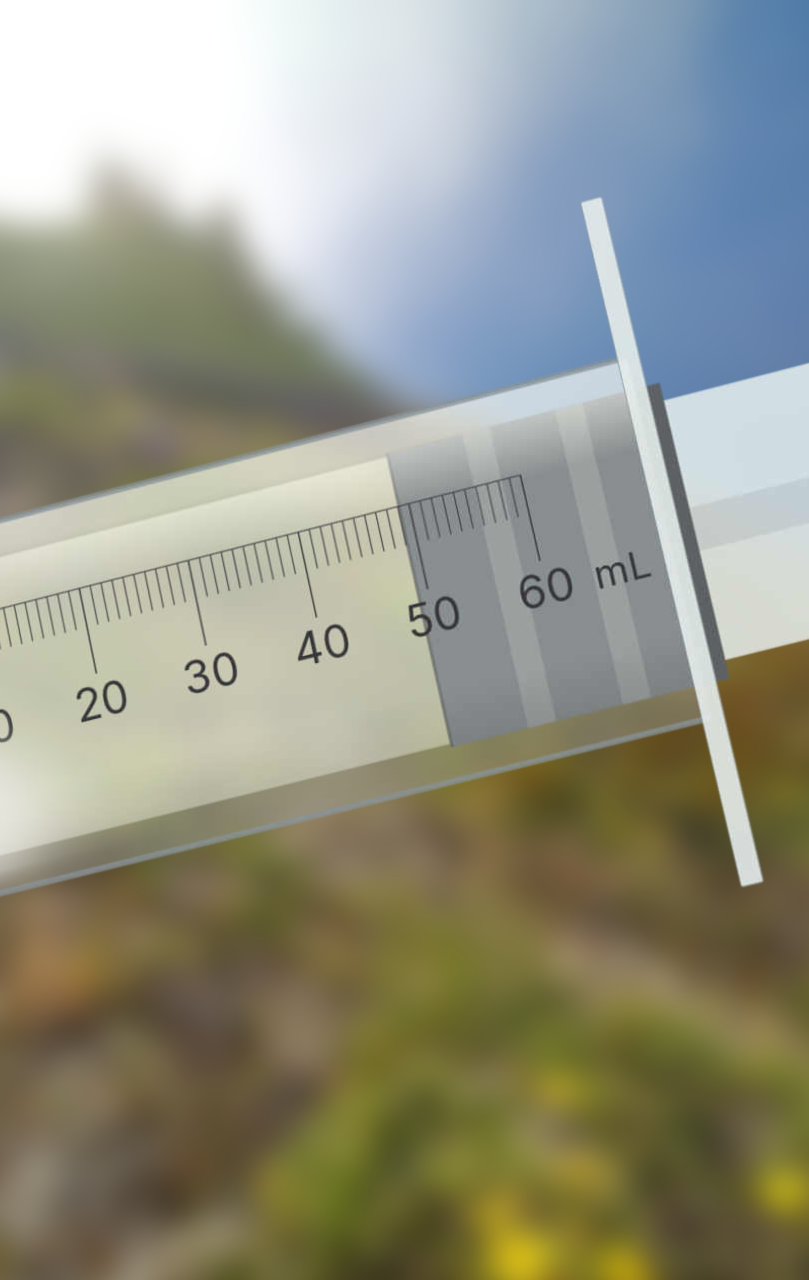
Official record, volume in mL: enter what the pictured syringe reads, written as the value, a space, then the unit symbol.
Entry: 49 mL
